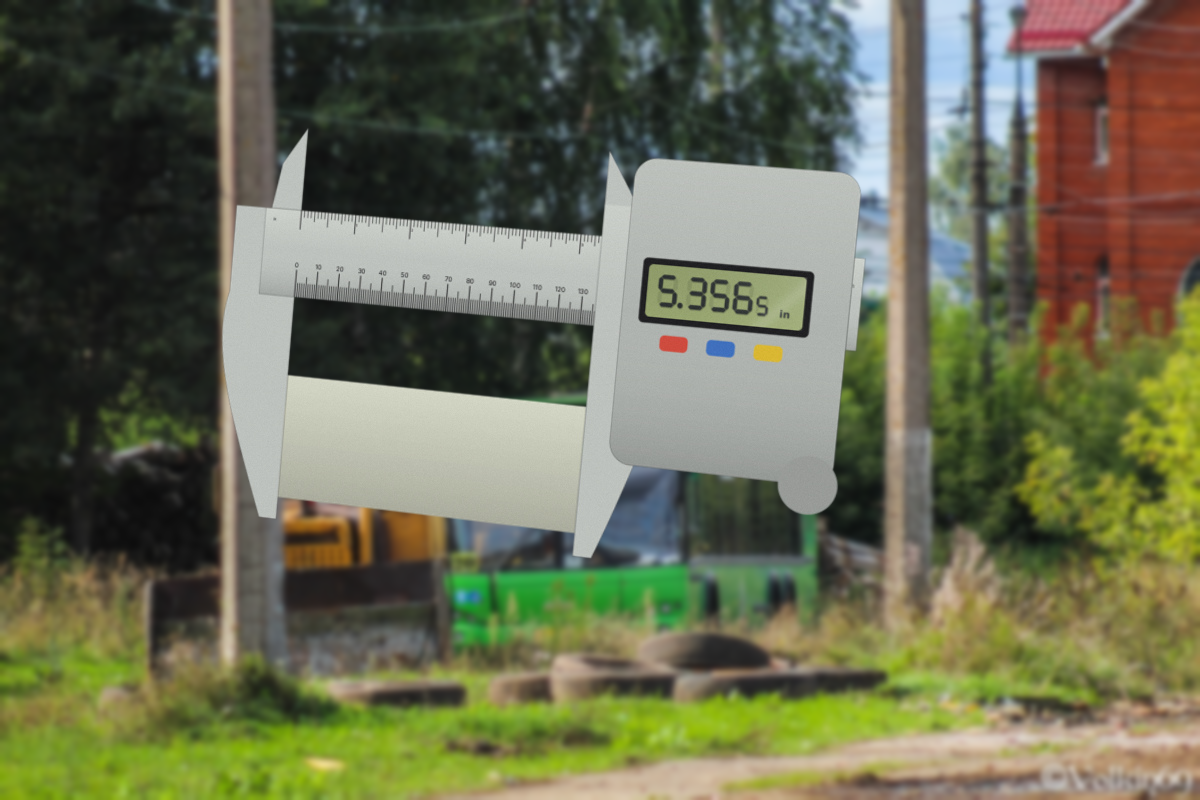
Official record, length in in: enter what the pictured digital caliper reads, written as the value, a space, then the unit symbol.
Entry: 5.3565 in
